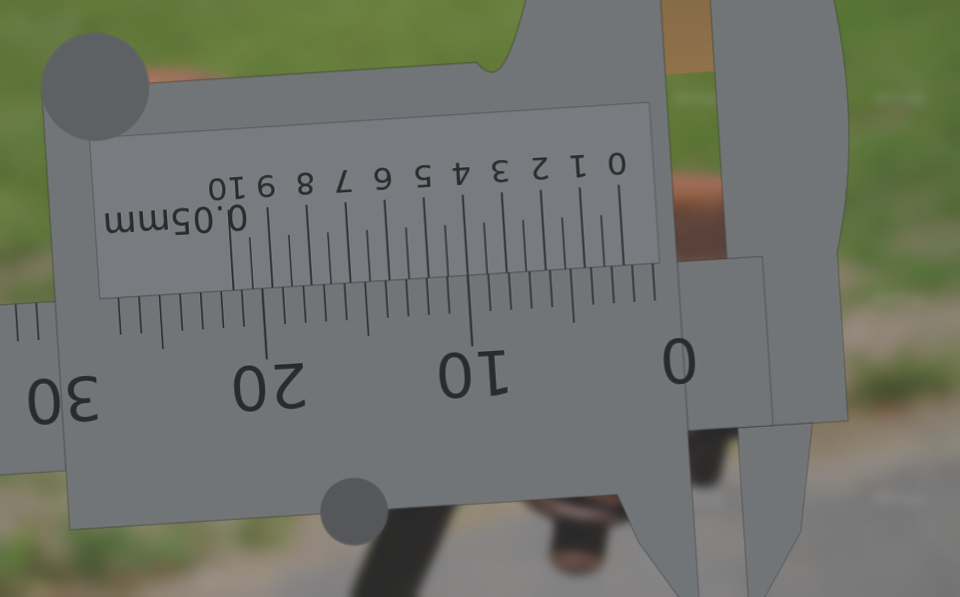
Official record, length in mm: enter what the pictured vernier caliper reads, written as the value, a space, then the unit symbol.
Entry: 2.4 mm
